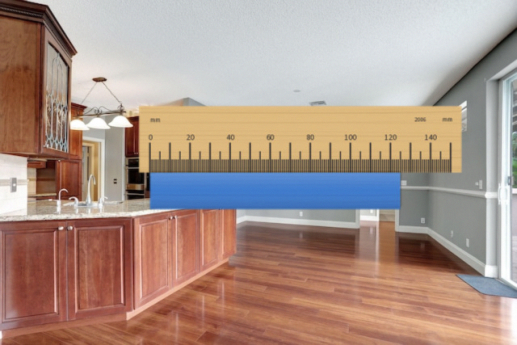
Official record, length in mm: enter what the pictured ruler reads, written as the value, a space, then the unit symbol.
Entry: 125 mm
